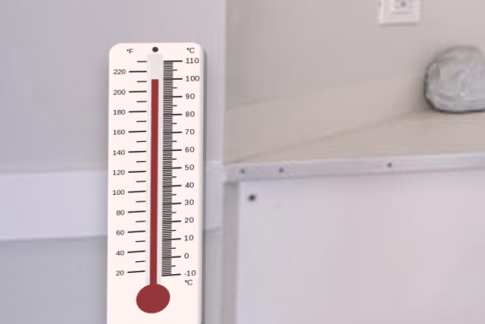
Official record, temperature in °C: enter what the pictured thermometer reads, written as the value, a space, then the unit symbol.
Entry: 100 °C
